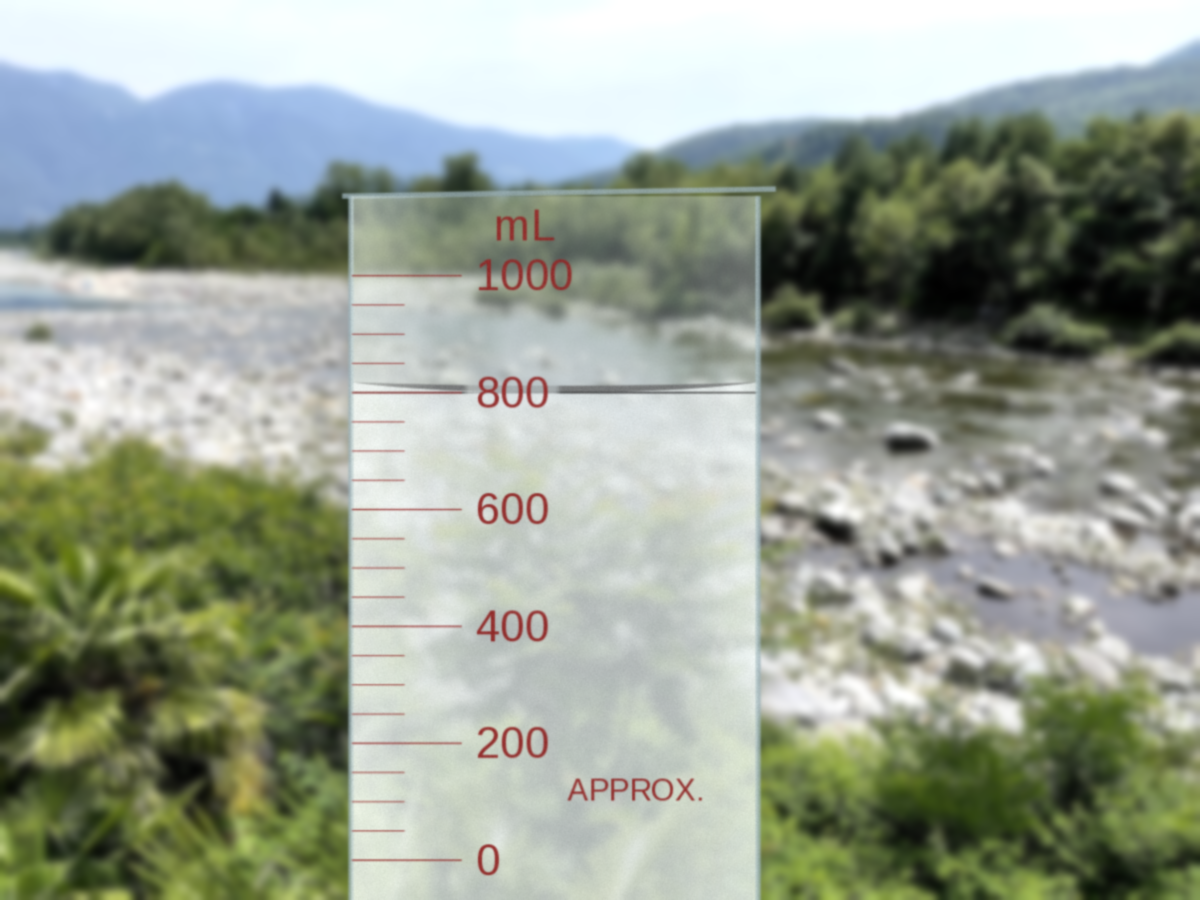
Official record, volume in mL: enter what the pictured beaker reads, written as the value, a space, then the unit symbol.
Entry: 800 mL
